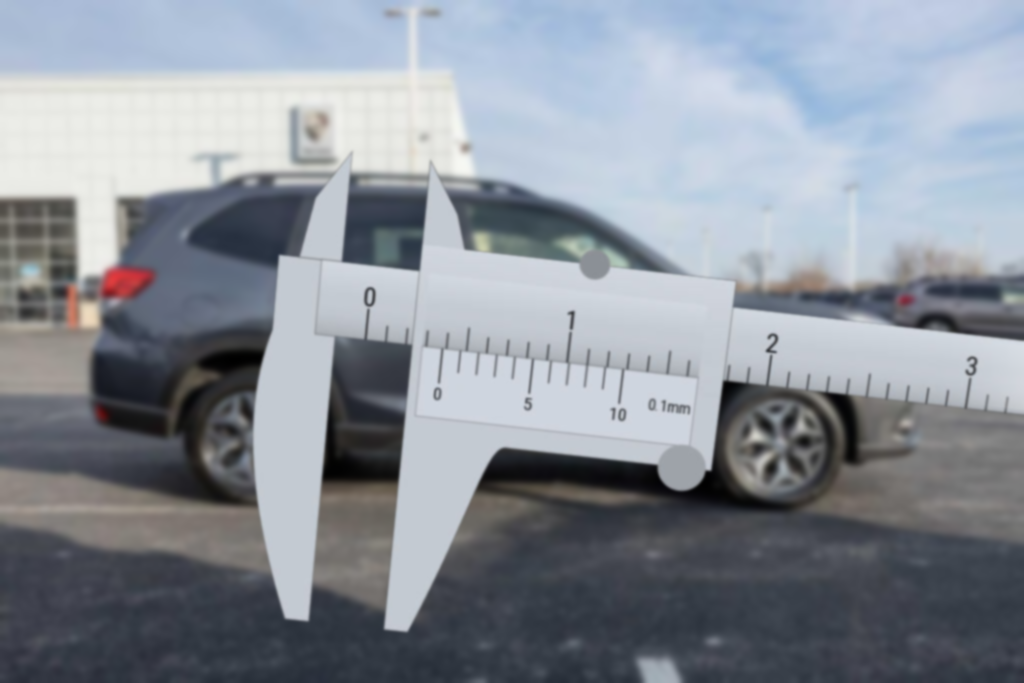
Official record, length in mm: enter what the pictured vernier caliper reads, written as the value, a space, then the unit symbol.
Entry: 3.8 mm
